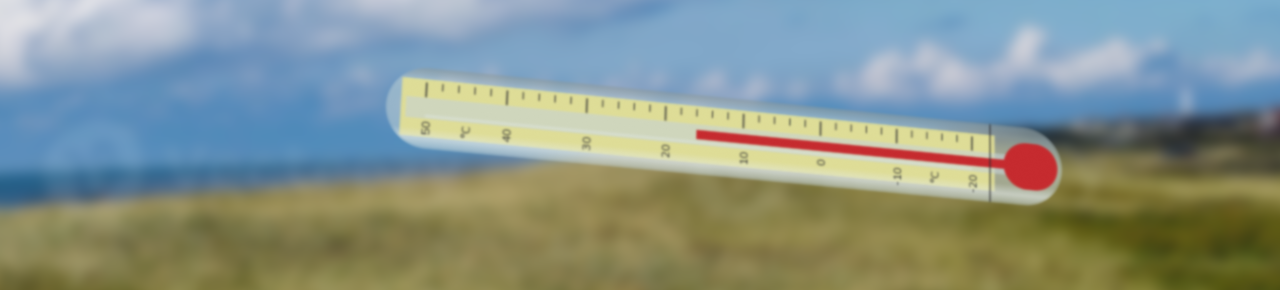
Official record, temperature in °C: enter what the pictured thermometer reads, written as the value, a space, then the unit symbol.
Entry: 16 °C
